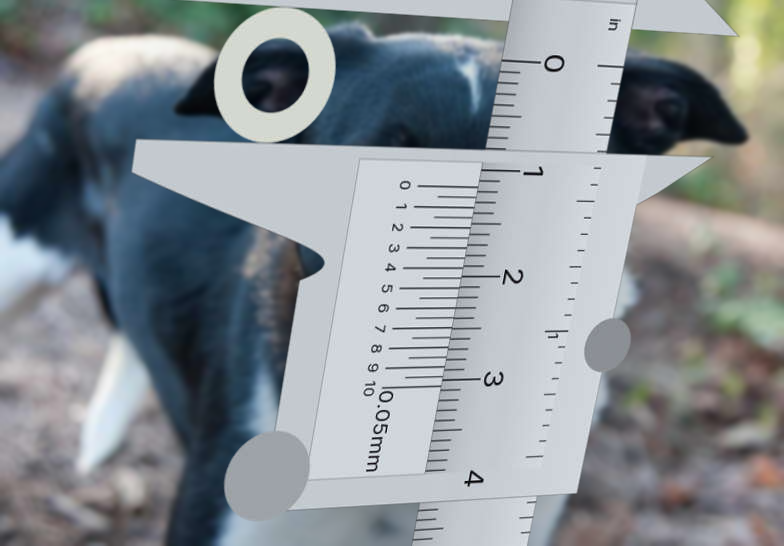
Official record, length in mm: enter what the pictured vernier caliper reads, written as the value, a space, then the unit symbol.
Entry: 11.6 mm
